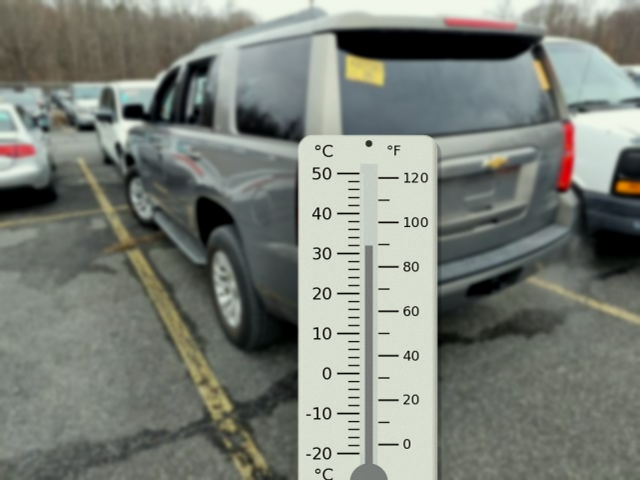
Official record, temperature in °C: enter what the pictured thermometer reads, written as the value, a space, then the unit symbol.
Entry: 32 °C
